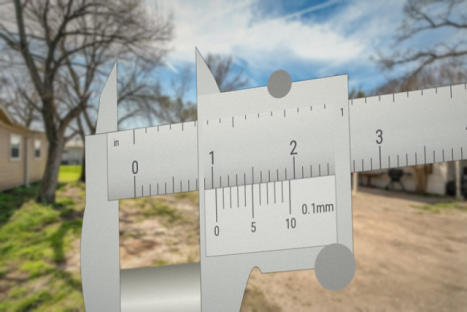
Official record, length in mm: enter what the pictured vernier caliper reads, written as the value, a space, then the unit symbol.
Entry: 10.4 mm
